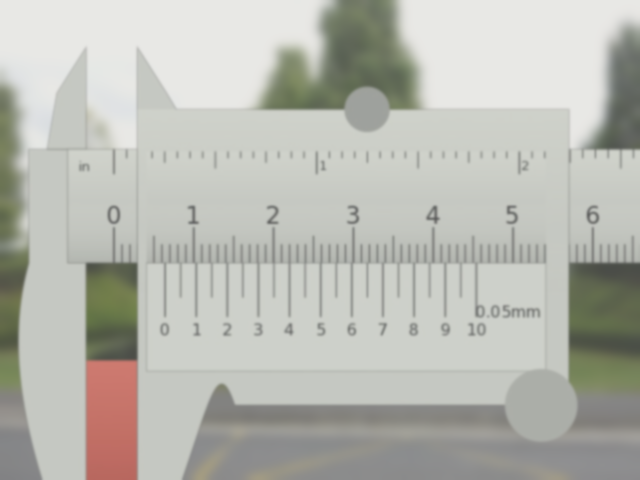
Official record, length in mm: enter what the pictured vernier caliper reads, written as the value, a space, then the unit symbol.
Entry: 6.4 mm
